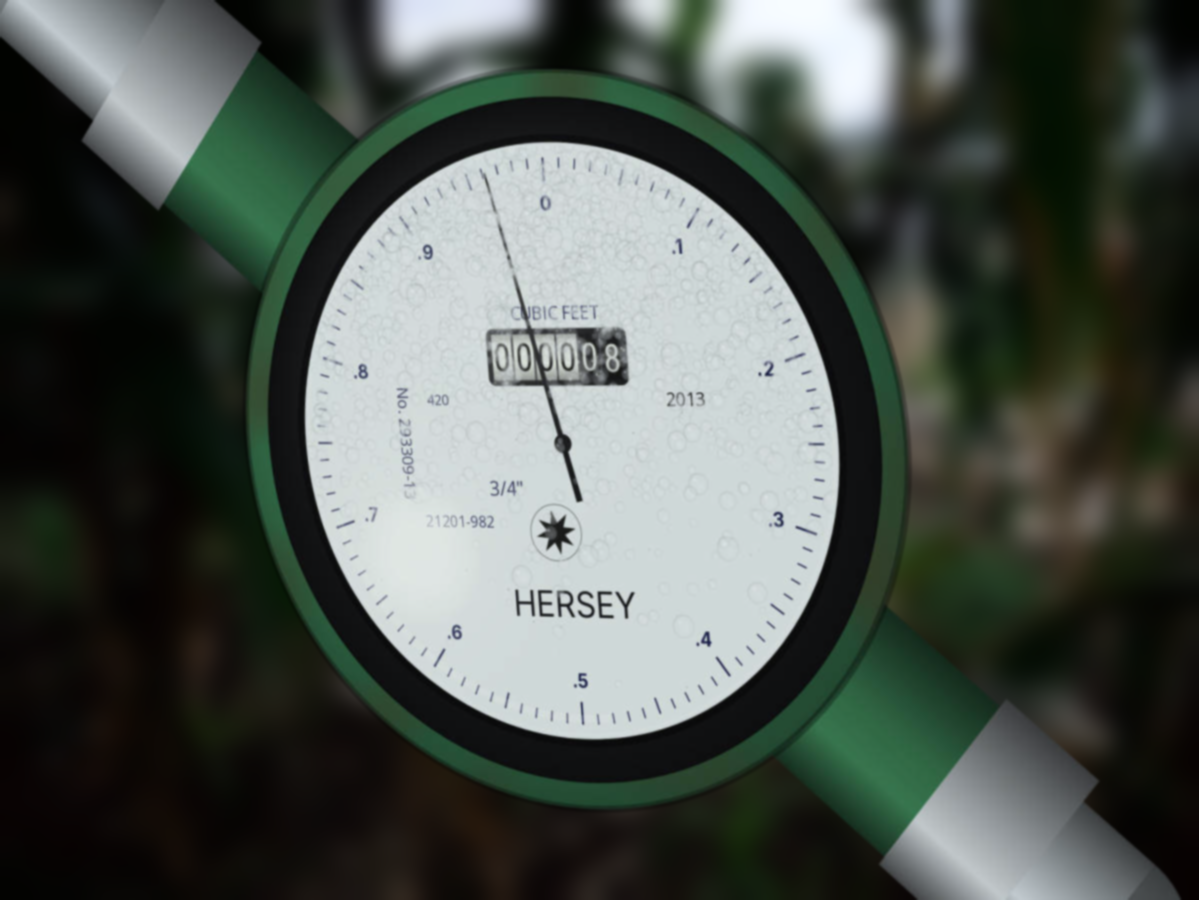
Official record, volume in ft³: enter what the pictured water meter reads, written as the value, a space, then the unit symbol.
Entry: 7.96 ft³
